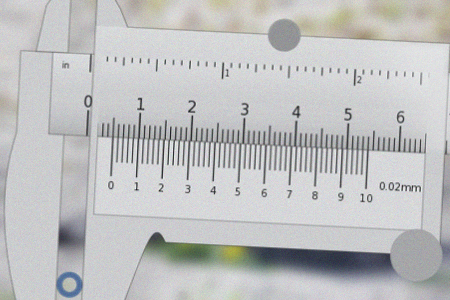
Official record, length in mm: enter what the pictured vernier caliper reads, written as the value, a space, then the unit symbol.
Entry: 5.0 mm
